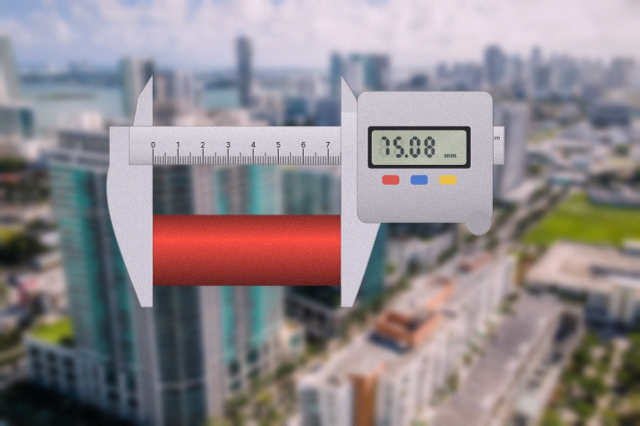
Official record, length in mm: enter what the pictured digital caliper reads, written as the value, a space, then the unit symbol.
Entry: 75.08 mm
